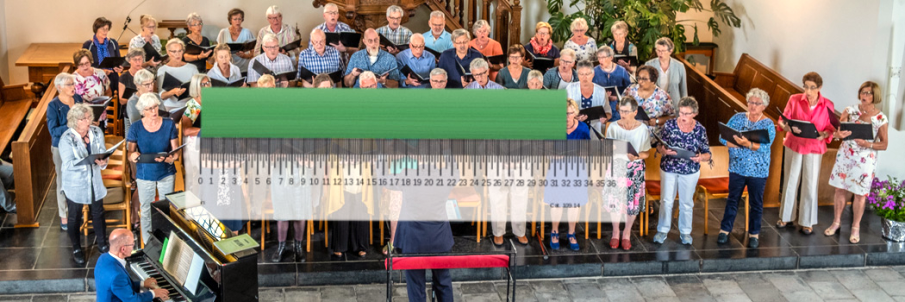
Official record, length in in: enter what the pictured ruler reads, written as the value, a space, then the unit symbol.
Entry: 32 in
